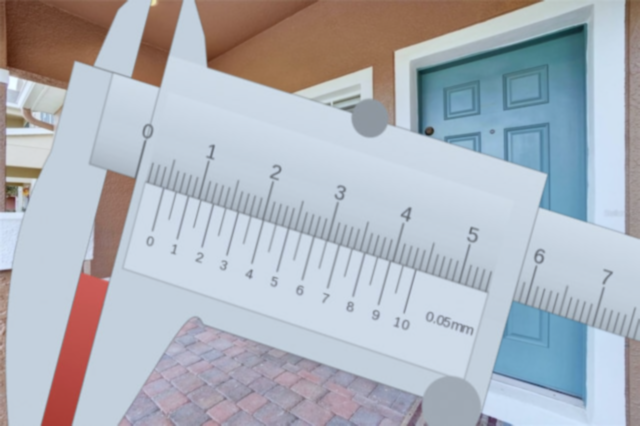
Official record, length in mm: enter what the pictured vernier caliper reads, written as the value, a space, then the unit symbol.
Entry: 4.5 mm
